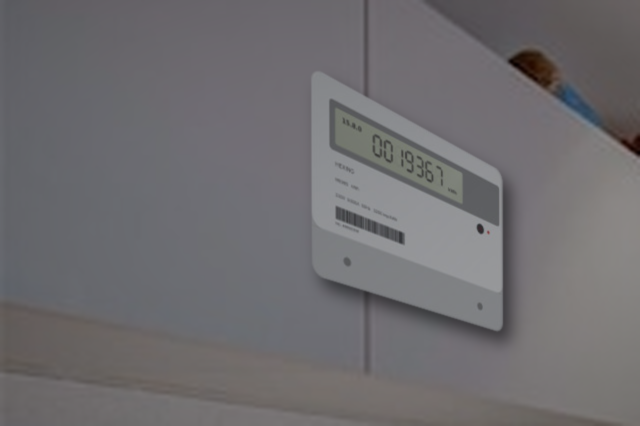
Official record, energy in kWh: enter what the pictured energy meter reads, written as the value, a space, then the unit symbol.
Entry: 19367 kWh
